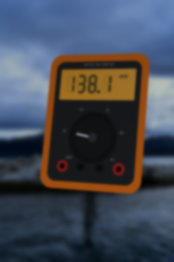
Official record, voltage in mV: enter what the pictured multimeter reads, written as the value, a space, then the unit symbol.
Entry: 138.1 mV
